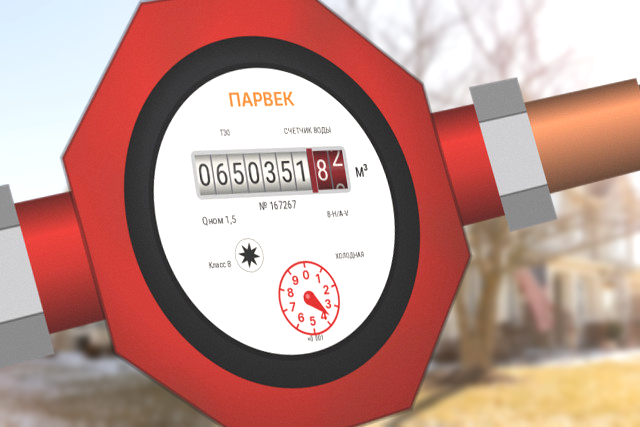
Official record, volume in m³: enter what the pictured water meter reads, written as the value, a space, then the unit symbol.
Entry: 650351.823 m³
